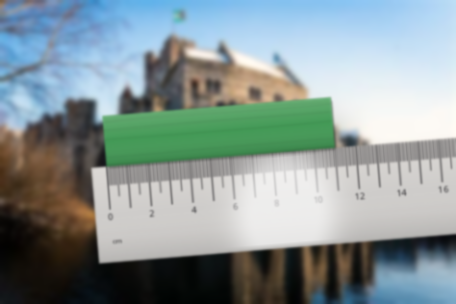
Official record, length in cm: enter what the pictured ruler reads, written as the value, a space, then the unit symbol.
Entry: 11 cm
